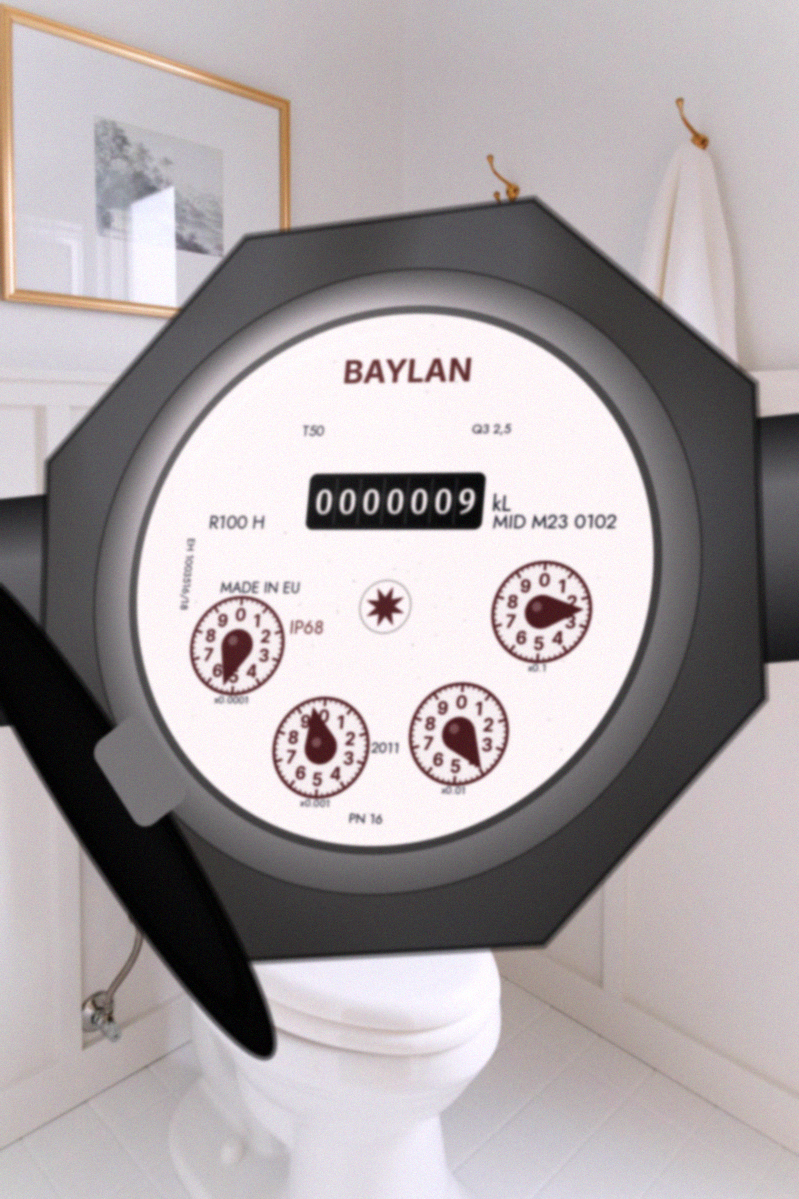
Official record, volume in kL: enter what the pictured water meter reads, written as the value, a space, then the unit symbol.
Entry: 9.2395 kL
